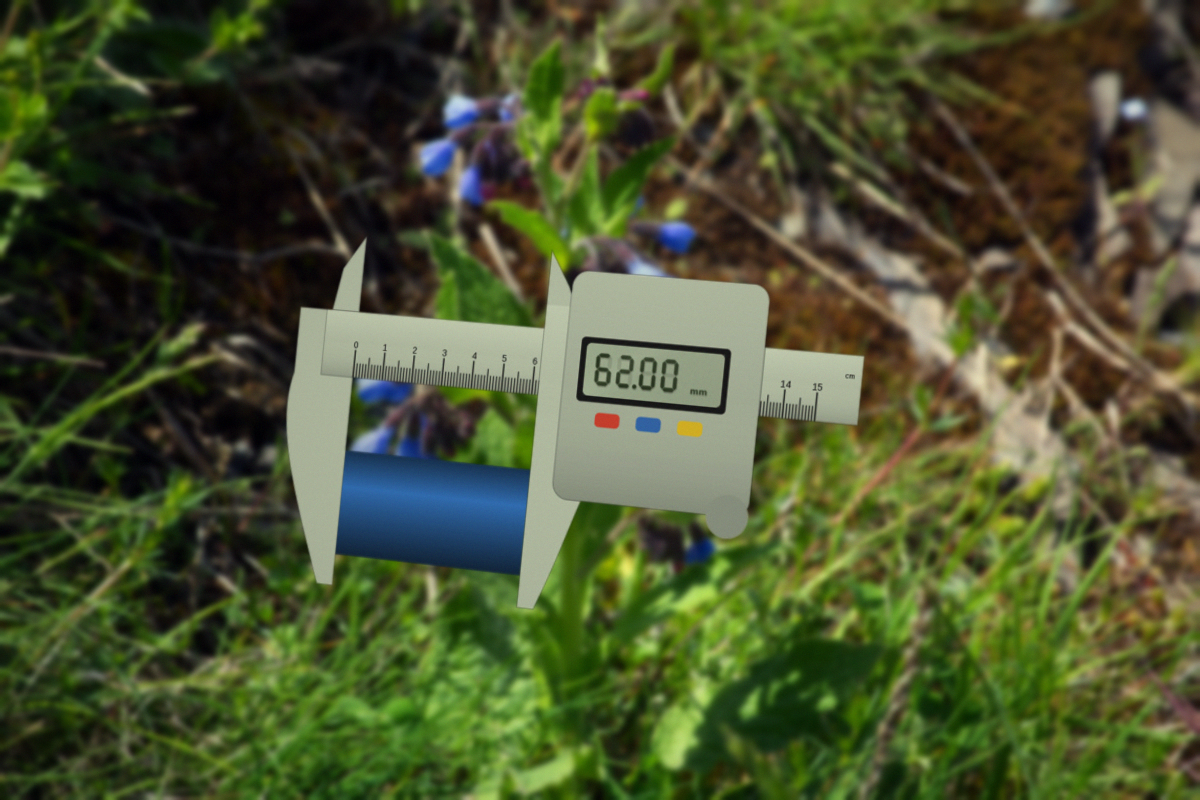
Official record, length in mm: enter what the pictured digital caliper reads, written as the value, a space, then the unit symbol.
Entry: 62.00 mm
